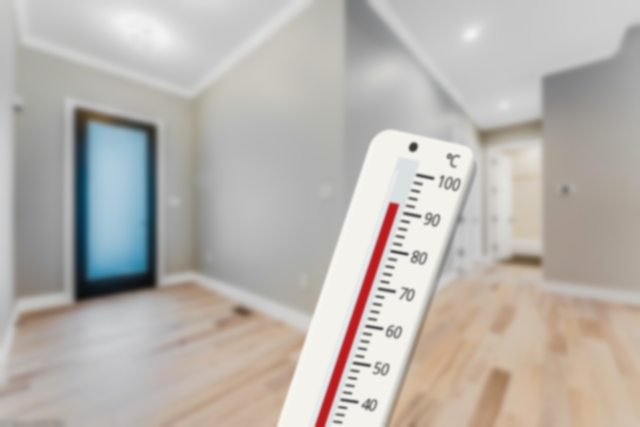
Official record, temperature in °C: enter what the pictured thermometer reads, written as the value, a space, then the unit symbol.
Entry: 92 °C
